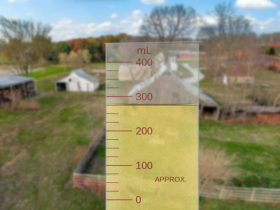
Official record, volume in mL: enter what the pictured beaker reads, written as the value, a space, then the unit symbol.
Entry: 275 mL
